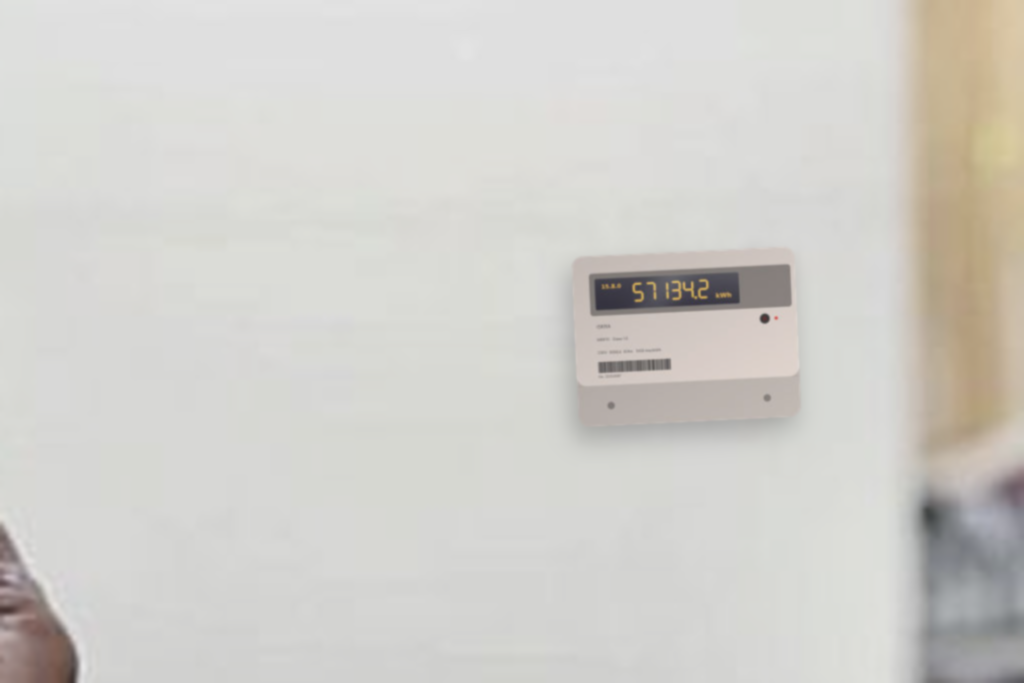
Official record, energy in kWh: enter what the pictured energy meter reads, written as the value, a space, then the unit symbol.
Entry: 57134.2 kWh
